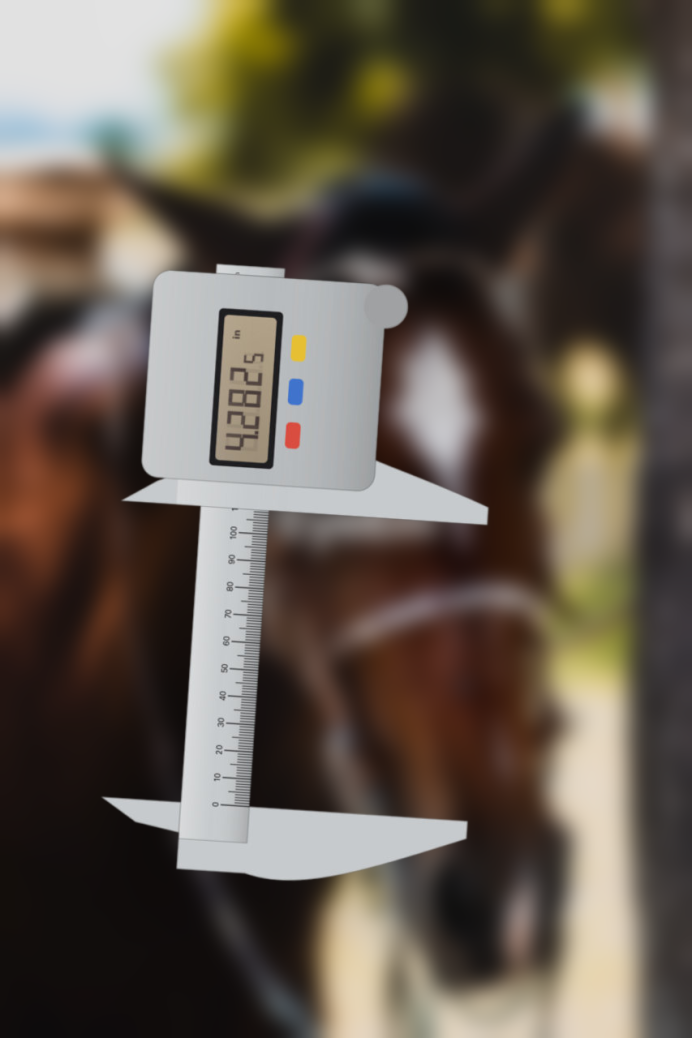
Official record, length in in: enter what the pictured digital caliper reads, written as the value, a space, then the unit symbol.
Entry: 4.2825 in
